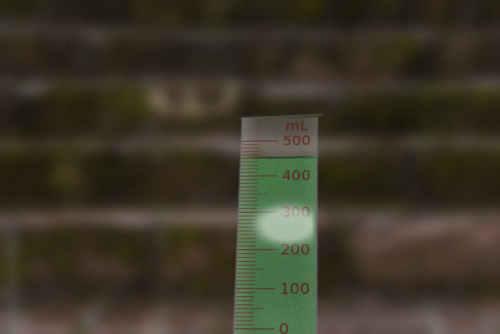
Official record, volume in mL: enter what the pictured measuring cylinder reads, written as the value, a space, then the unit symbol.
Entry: 450 mL
